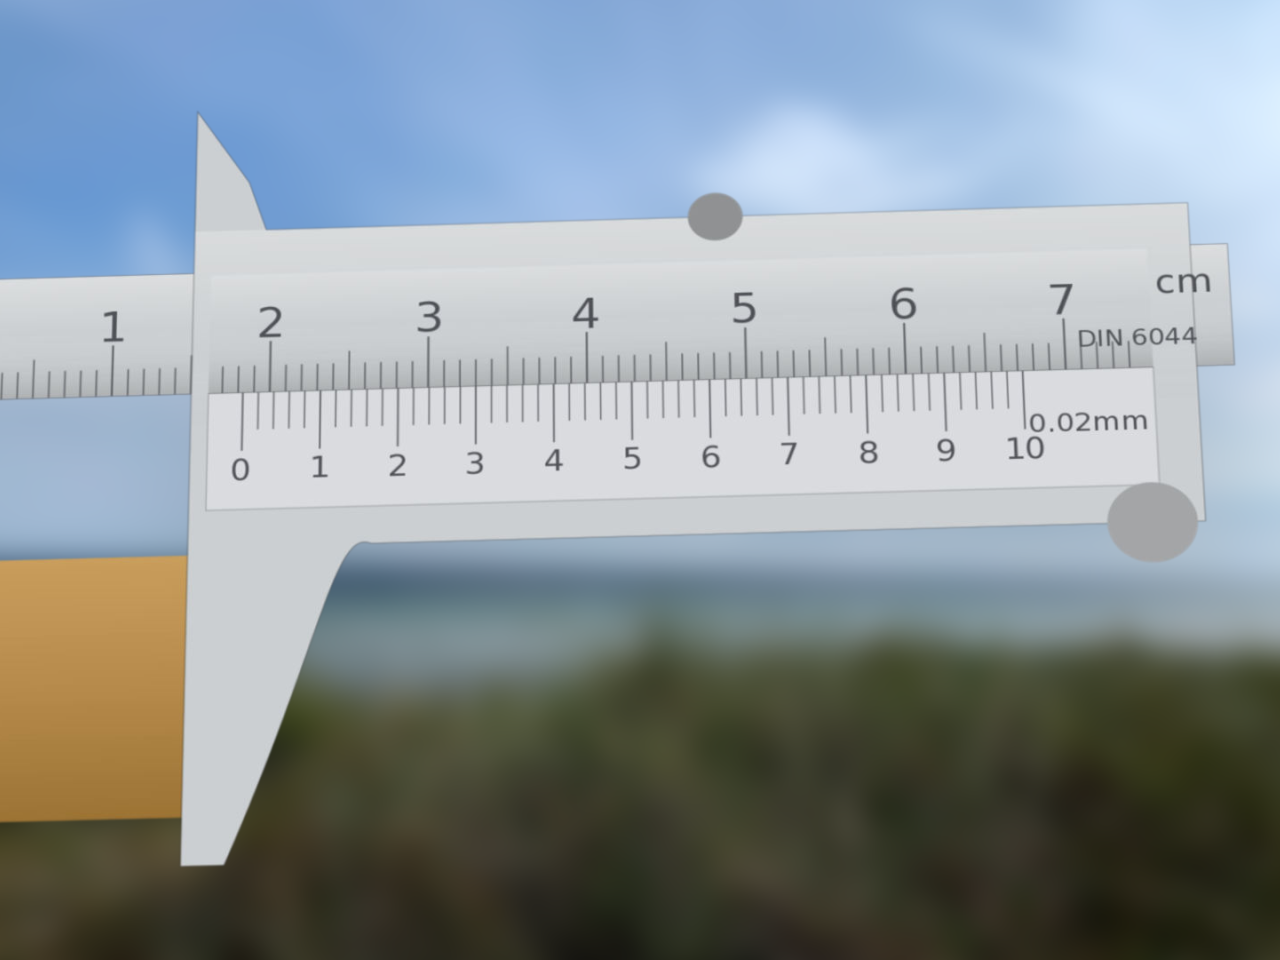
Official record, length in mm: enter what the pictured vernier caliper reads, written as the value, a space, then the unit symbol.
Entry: 18.3 mm
